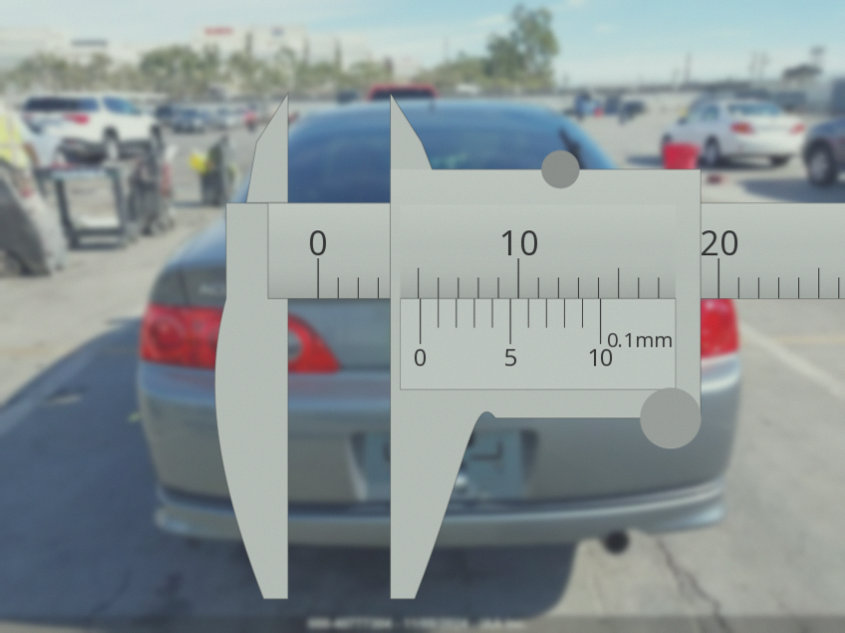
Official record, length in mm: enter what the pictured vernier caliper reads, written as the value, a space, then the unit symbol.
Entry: 5.1 mm
